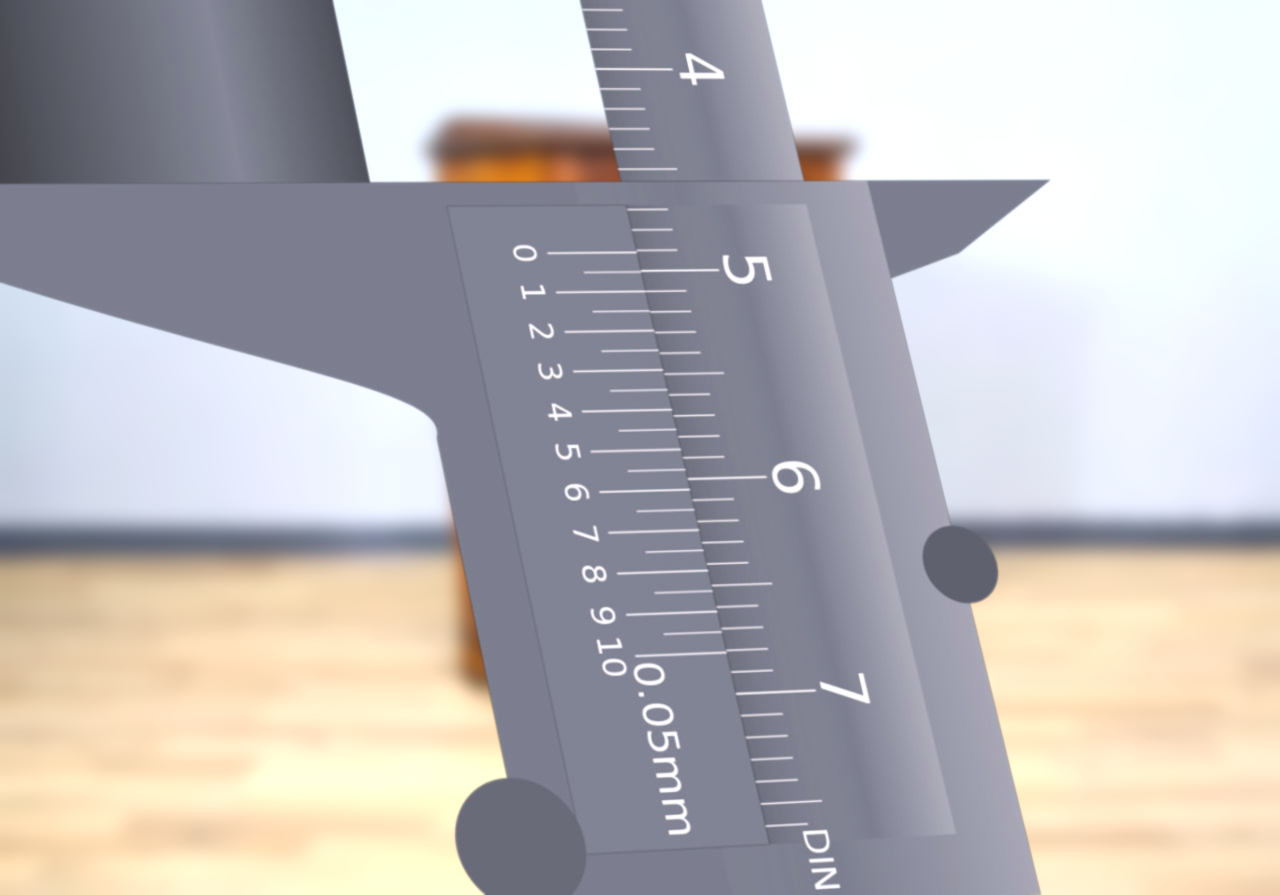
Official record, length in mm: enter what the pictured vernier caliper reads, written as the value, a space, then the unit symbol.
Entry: 49.1 mm
